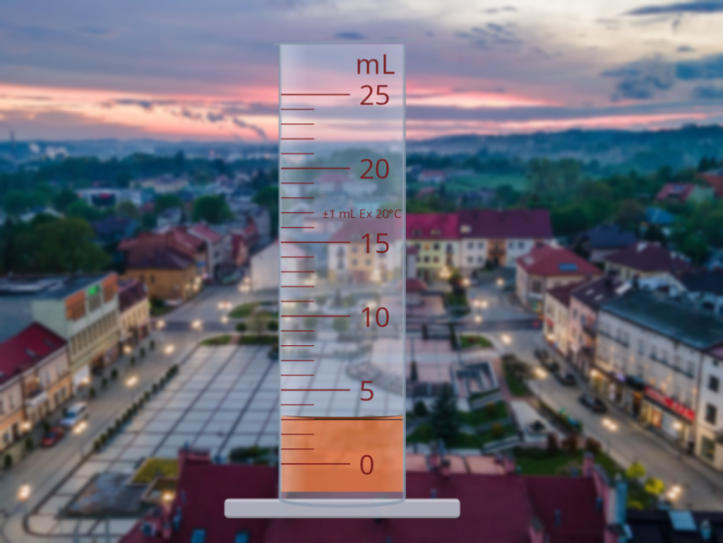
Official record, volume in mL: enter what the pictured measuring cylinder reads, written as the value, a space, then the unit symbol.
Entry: 3 mL
